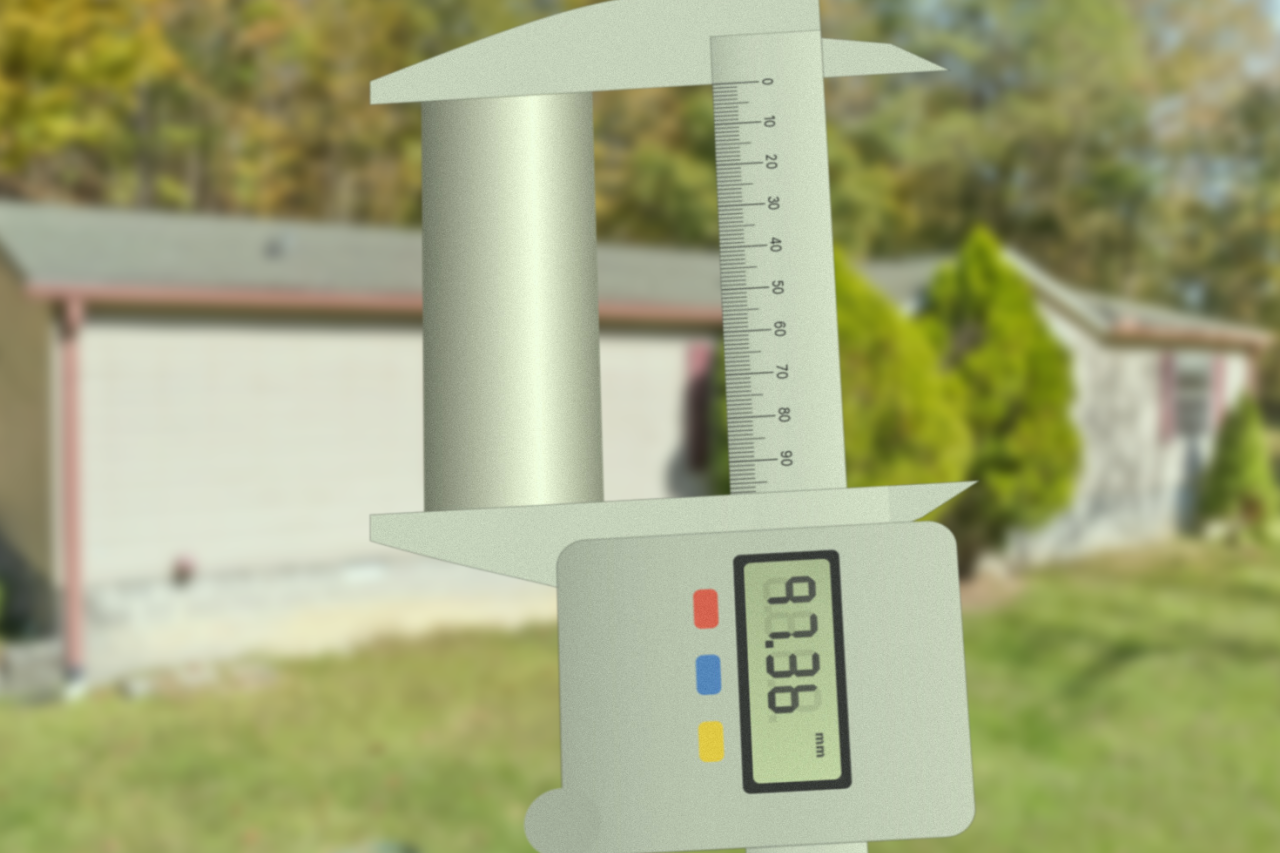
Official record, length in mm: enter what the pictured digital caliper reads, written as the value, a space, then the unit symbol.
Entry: 97.36 mm
